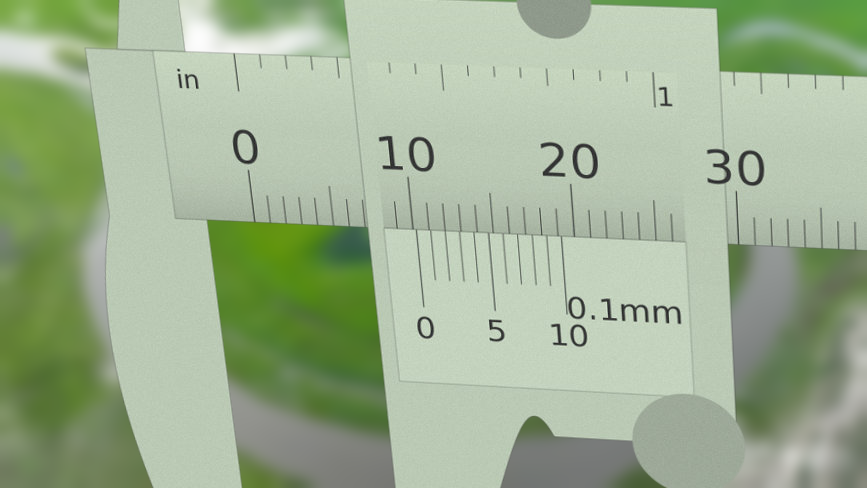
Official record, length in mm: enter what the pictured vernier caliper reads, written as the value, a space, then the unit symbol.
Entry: 10.2 mm
